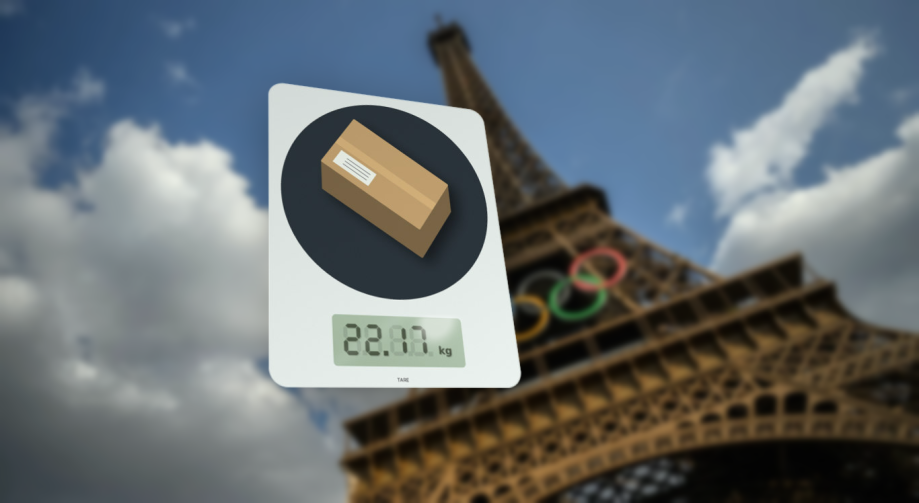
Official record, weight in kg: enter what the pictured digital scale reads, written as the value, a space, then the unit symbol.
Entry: 22.17 kg
